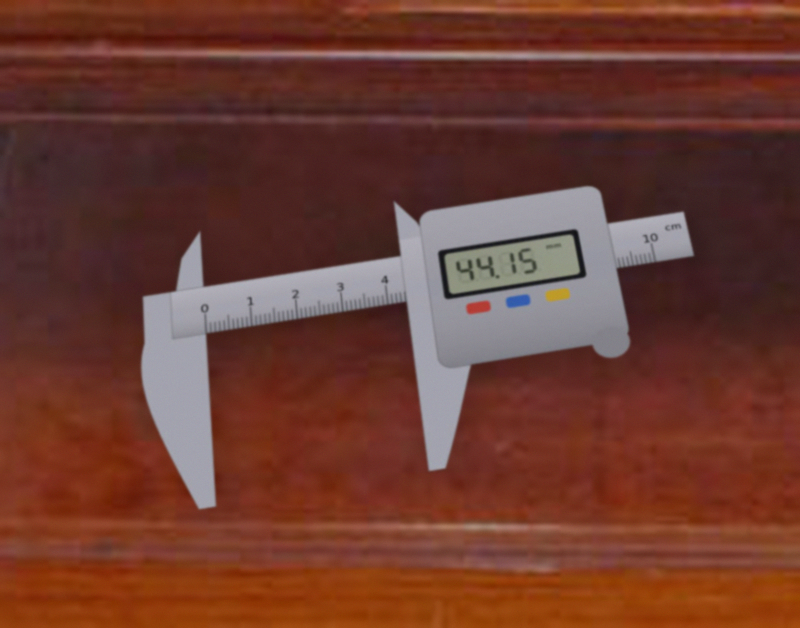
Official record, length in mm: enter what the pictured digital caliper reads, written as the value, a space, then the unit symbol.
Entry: 44.15 mm
